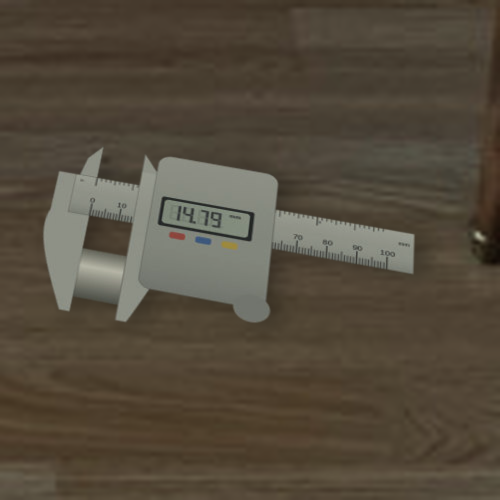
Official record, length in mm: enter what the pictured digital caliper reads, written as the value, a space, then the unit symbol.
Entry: 14.79 mm
